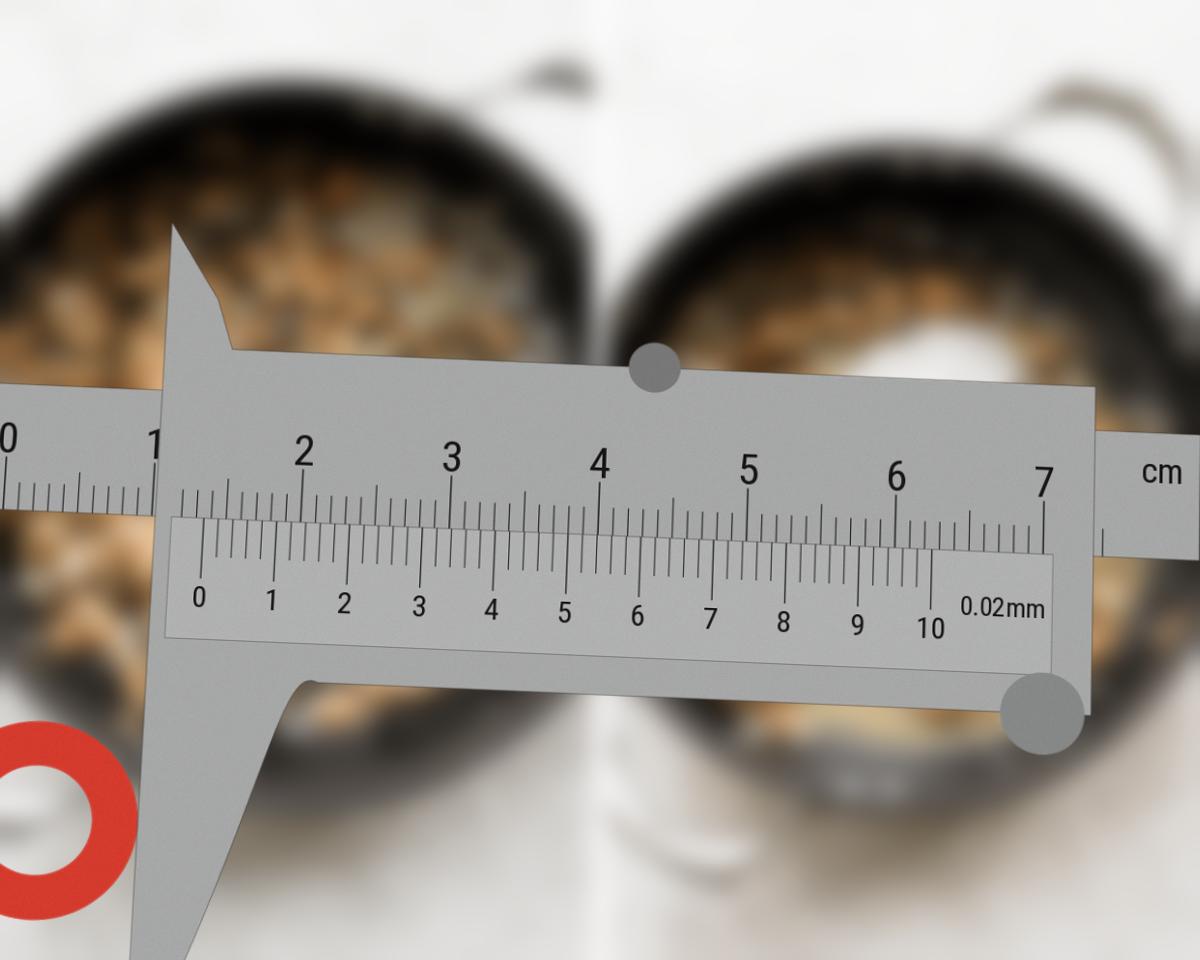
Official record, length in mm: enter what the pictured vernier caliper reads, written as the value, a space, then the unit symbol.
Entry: 13.5 mm
